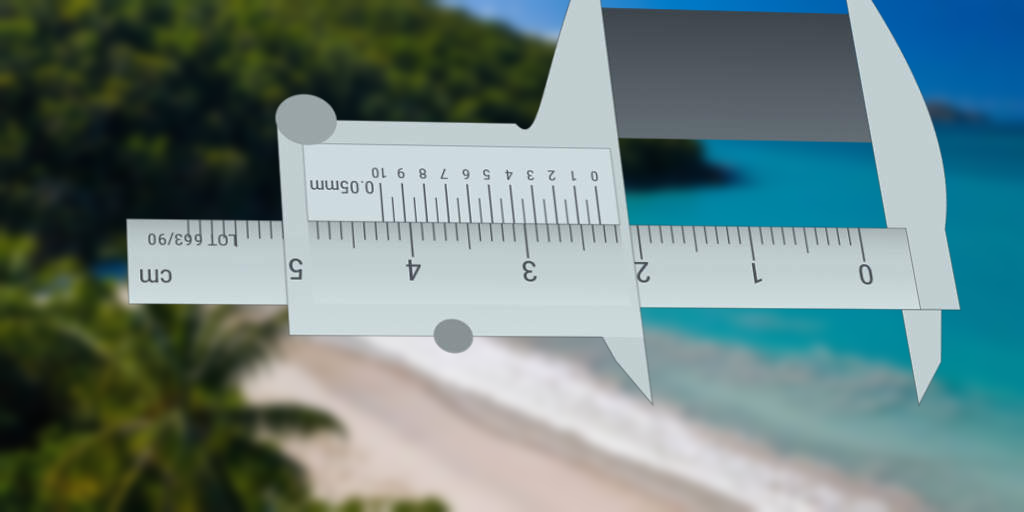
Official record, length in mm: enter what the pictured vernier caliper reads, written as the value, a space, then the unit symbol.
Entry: 23.3 mm
